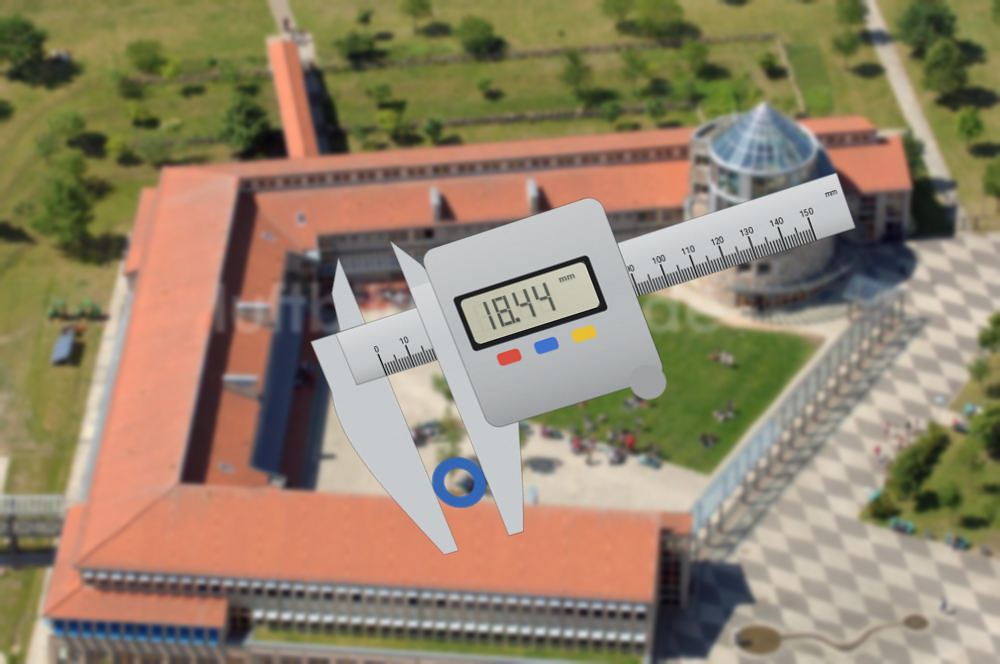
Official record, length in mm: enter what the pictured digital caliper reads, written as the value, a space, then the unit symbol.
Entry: 18.44 mm
